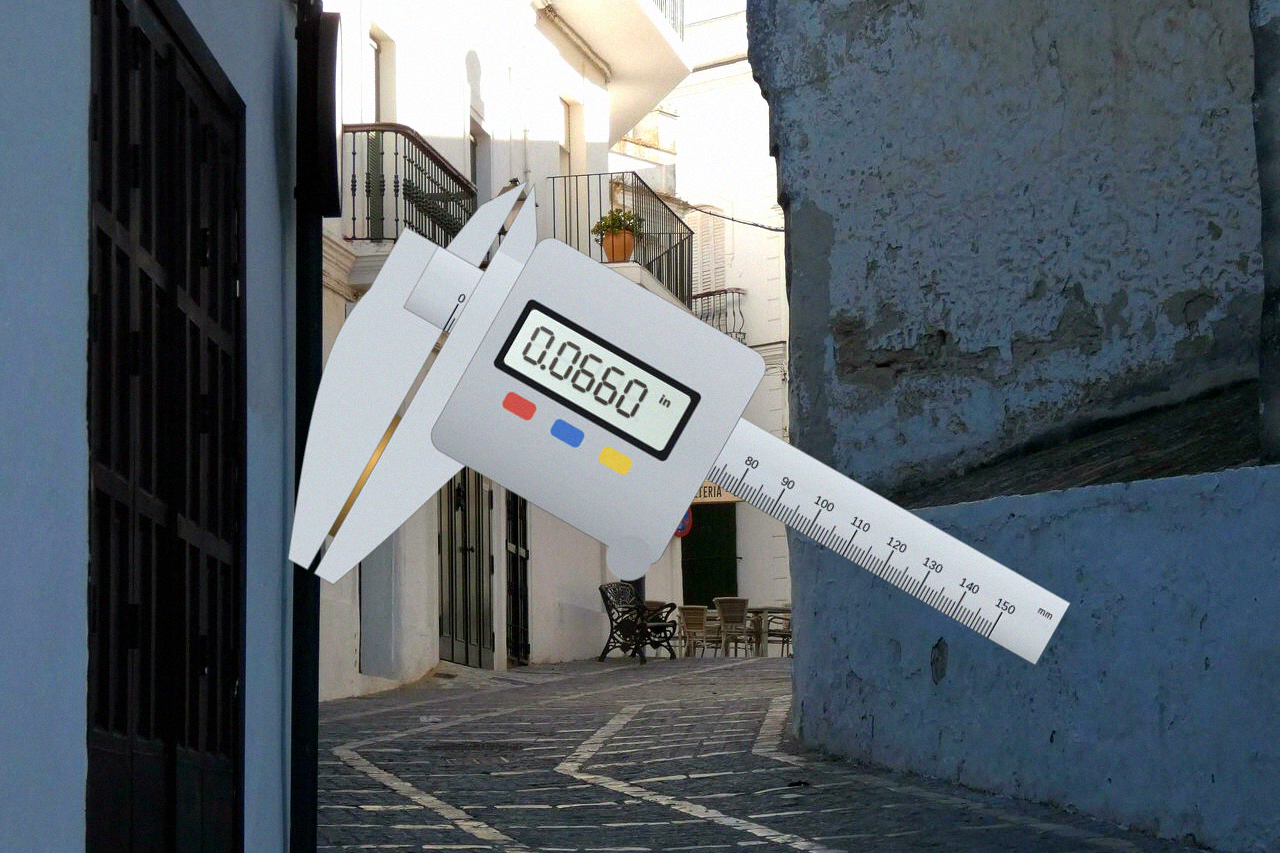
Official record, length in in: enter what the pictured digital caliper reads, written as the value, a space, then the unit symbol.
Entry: 0.0660 in
